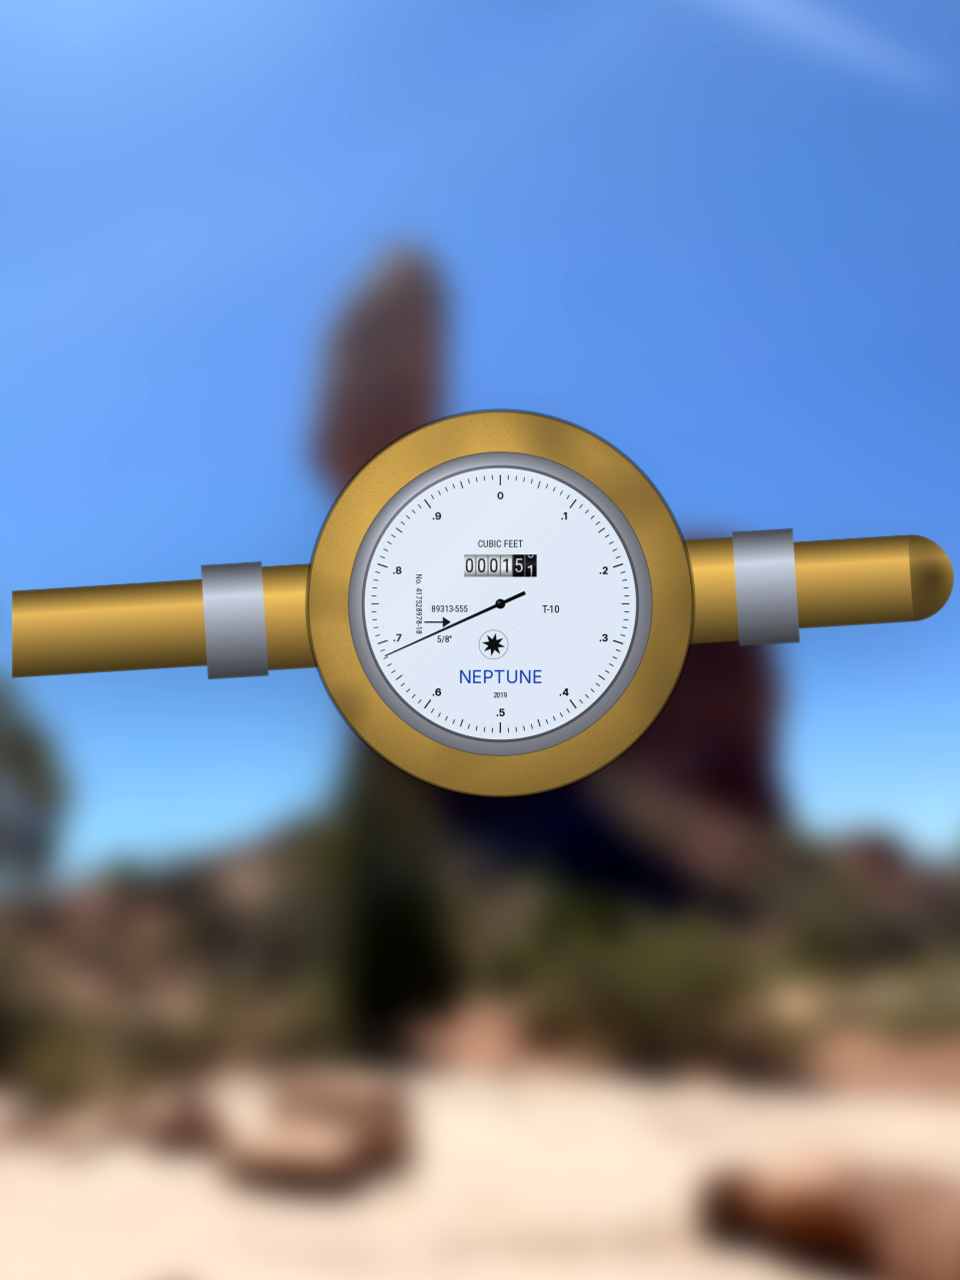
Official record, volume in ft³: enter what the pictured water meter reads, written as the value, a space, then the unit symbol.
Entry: 150.68 ft³
